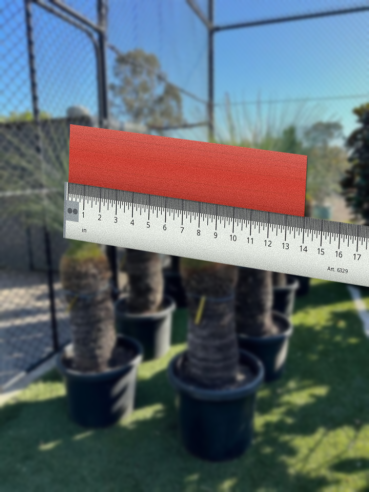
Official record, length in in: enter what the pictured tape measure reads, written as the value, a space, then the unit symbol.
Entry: 14 in
